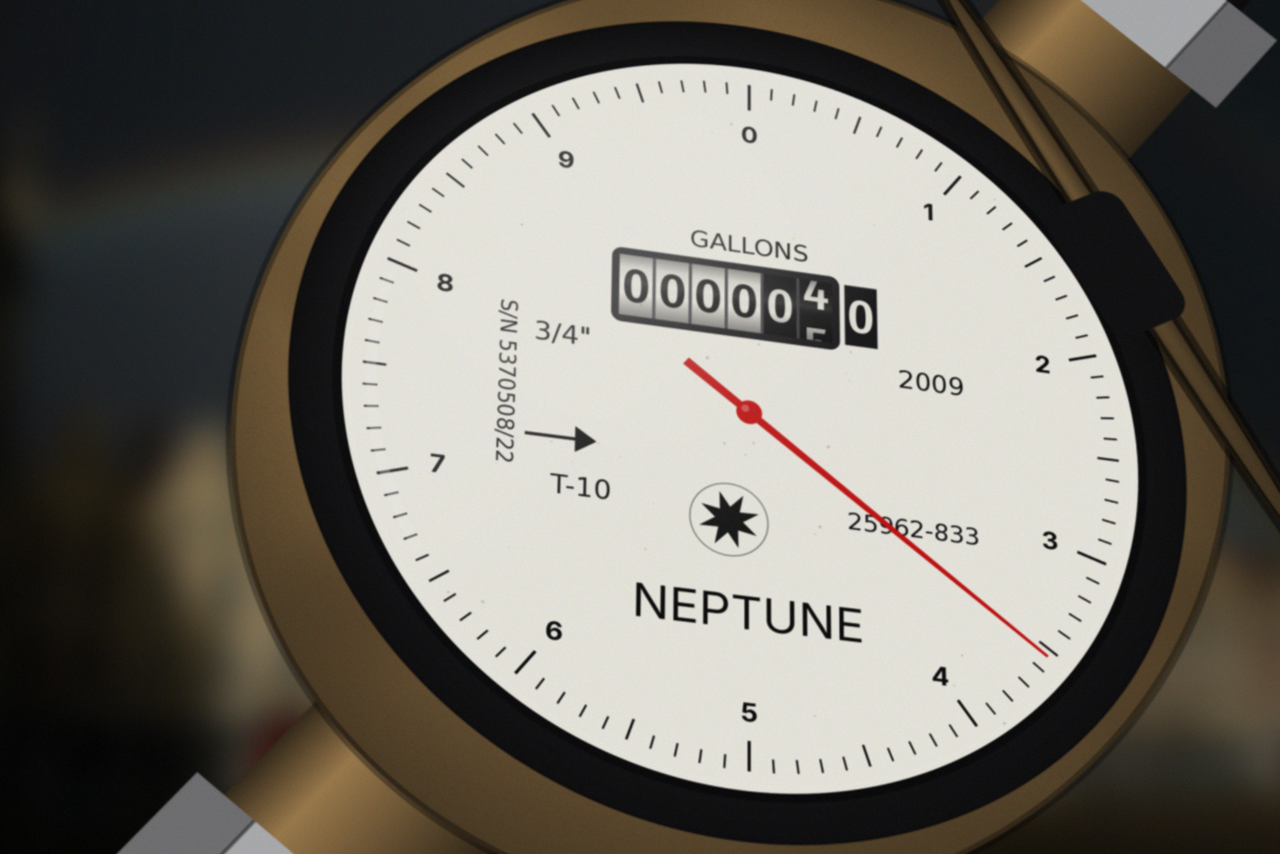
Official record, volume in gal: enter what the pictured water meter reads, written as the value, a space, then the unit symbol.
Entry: 43.5 gal
